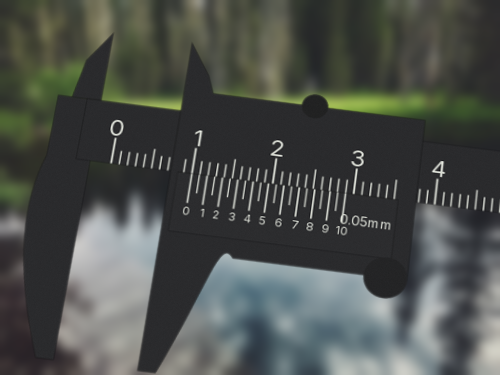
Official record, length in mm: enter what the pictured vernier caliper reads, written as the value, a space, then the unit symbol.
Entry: 10.0 mm
